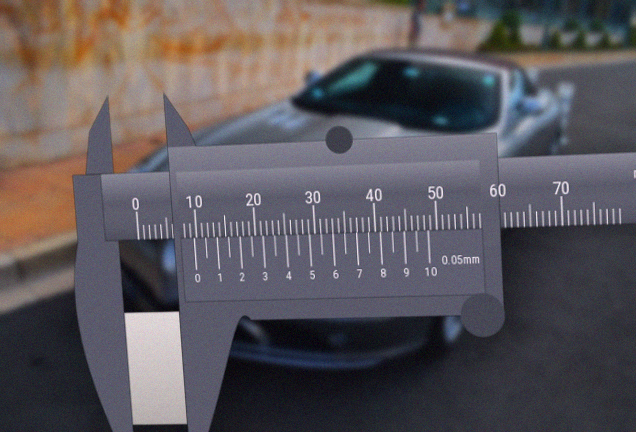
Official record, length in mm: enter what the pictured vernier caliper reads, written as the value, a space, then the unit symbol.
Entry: 9.6 mm
